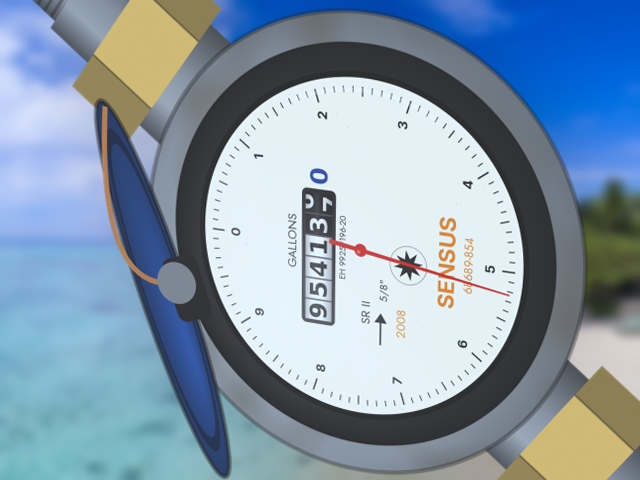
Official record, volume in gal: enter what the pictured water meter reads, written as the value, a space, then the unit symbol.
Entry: 9541365.2 gal
